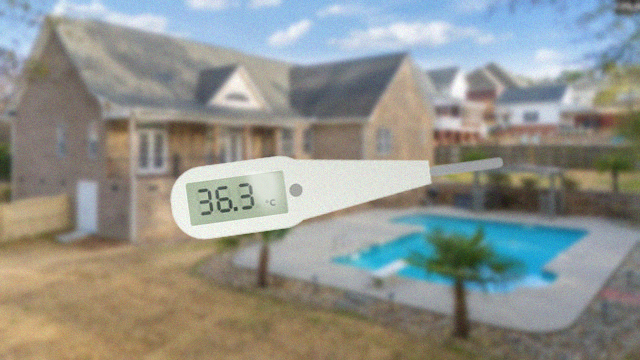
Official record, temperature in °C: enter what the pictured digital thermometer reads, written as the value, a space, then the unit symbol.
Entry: 36.3 °C
